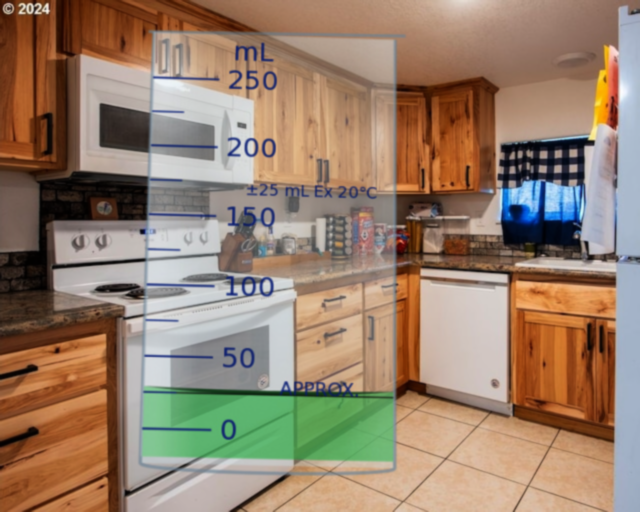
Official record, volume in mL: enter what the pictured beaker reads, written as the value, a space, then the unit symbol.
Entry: 25 mL
